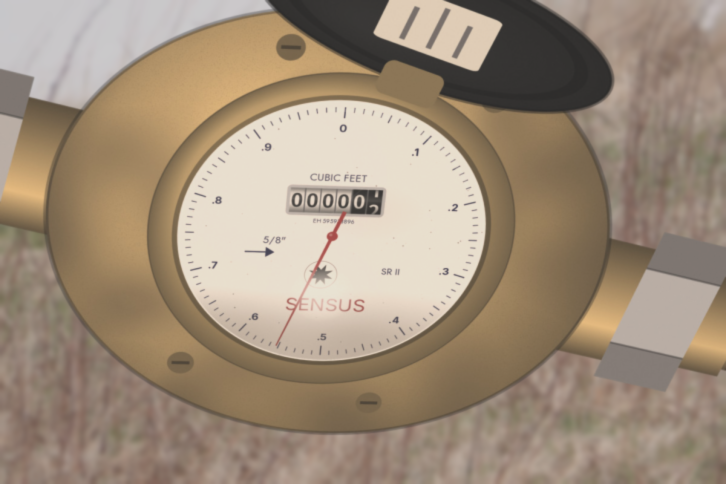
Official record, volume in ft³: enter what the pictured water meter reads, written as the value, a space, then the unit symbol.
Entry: 1.55 ft³
